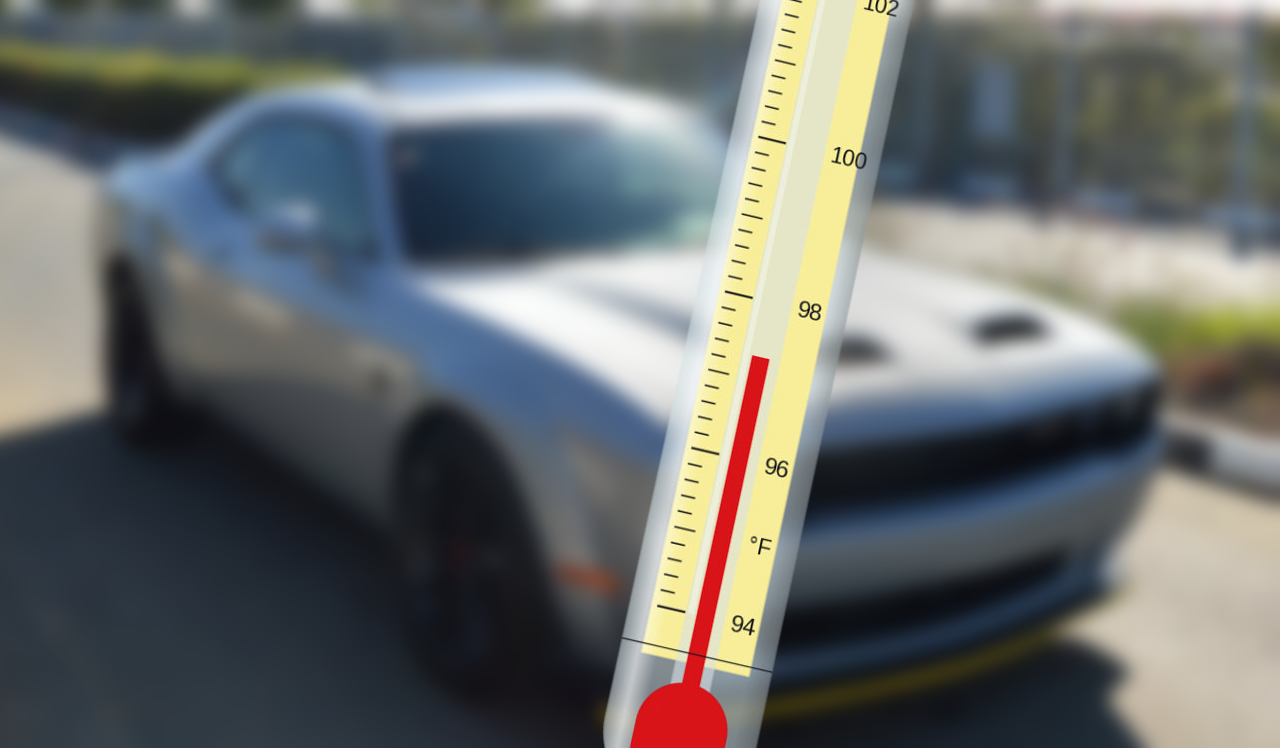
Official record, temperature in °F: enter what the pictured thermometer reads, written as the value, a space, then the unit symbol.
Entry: 97.3 °F
